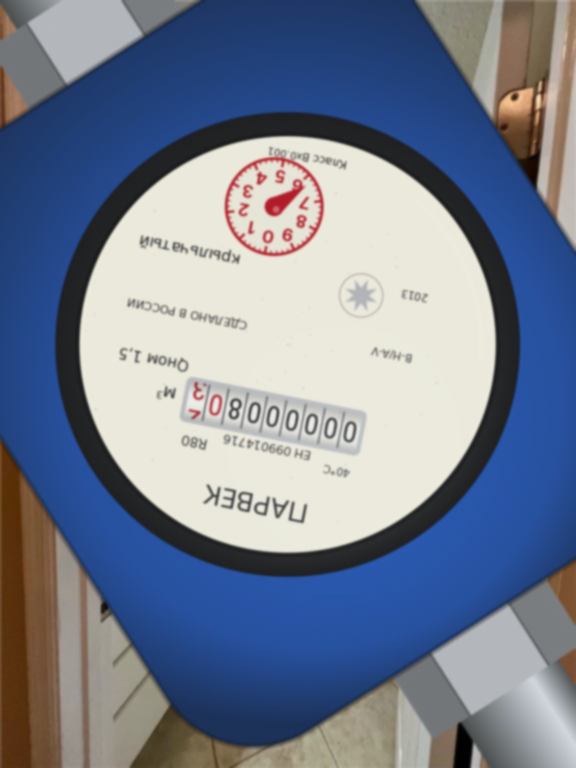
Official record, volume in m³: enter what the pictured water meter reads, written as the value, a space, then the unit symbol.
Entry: 8.026 m³
